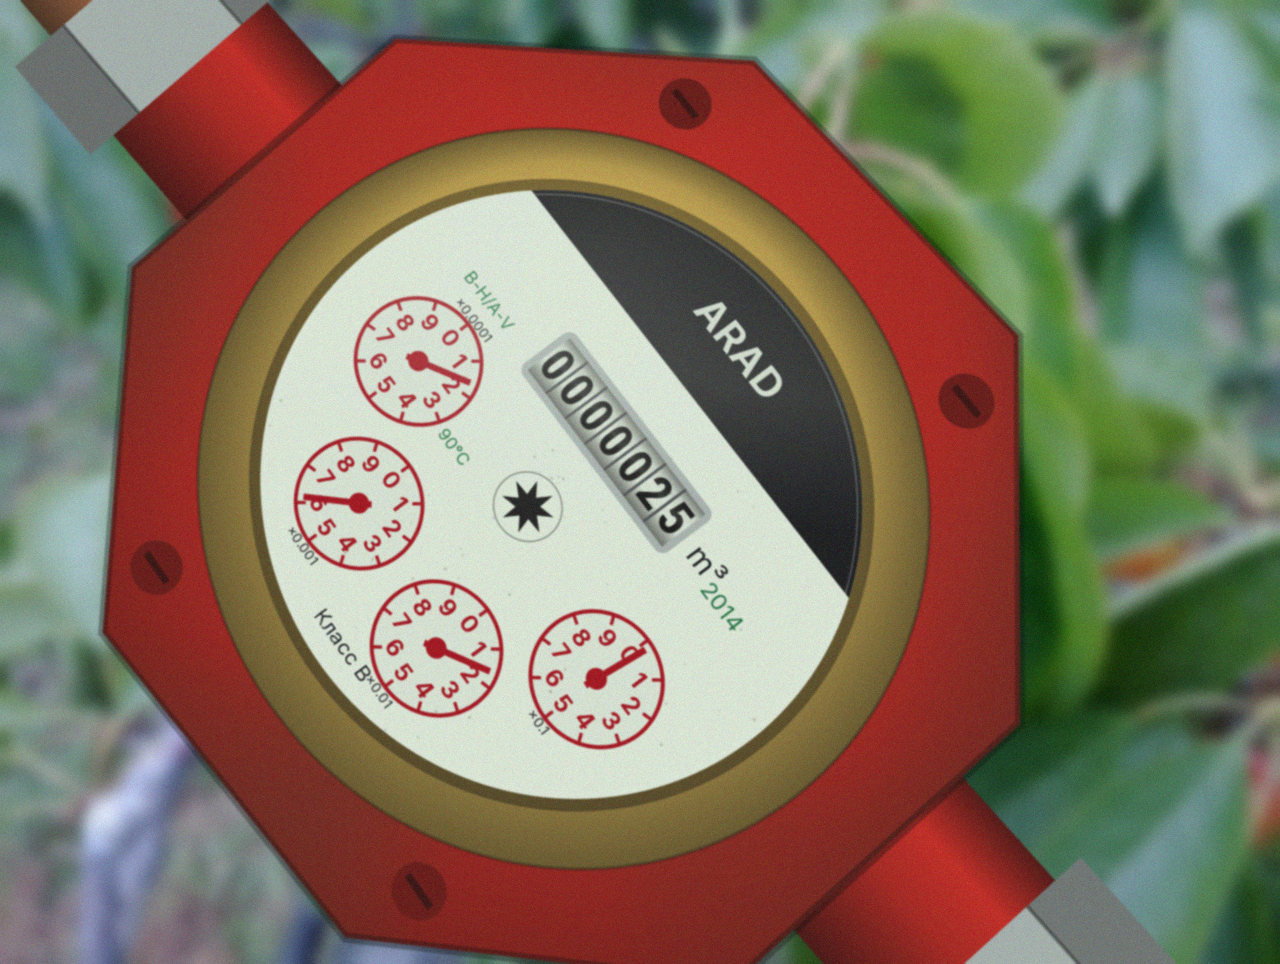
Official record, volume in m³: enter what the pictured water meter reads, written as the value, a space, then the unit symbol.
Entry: 25.0161 m³
